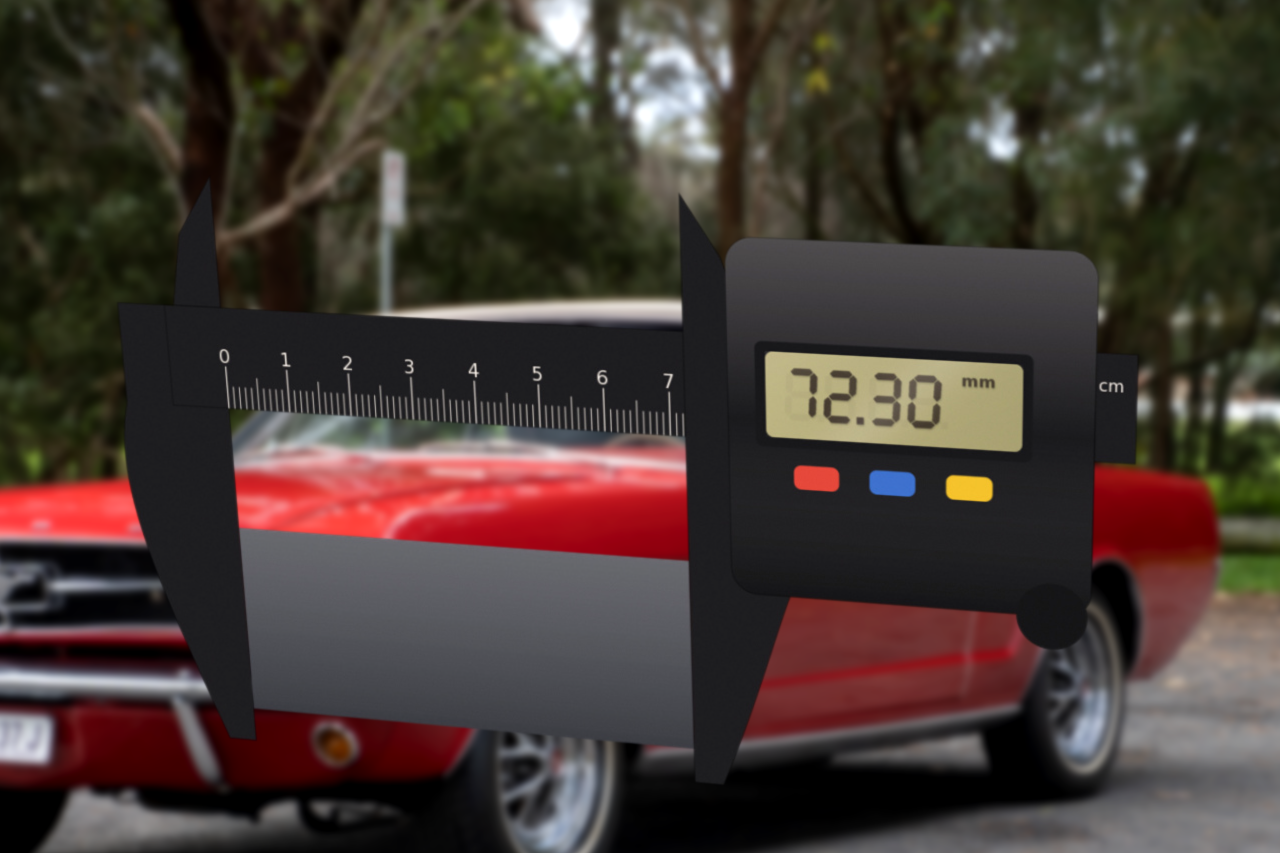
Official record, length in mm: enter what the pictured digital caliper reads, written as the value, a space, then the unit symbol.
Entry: 72.30 mm
